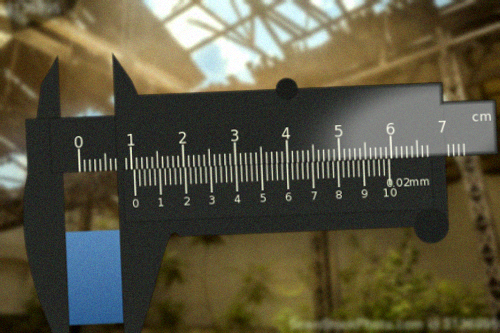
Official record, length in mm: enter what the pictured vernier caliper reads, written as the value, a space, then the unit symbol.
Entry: 10.5 mm
